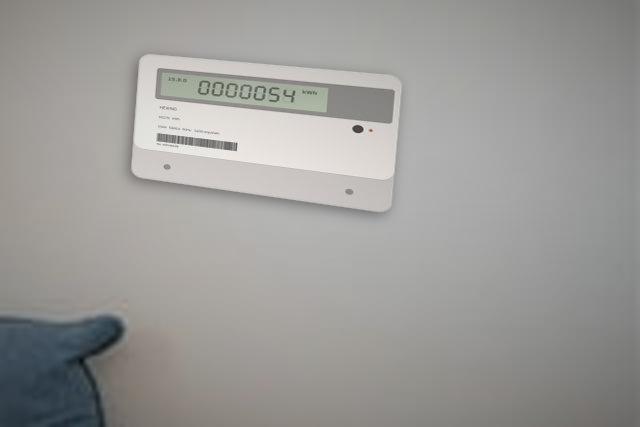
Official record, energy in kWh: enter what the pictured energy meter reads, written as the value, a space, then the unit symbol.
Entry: 54 kWh
